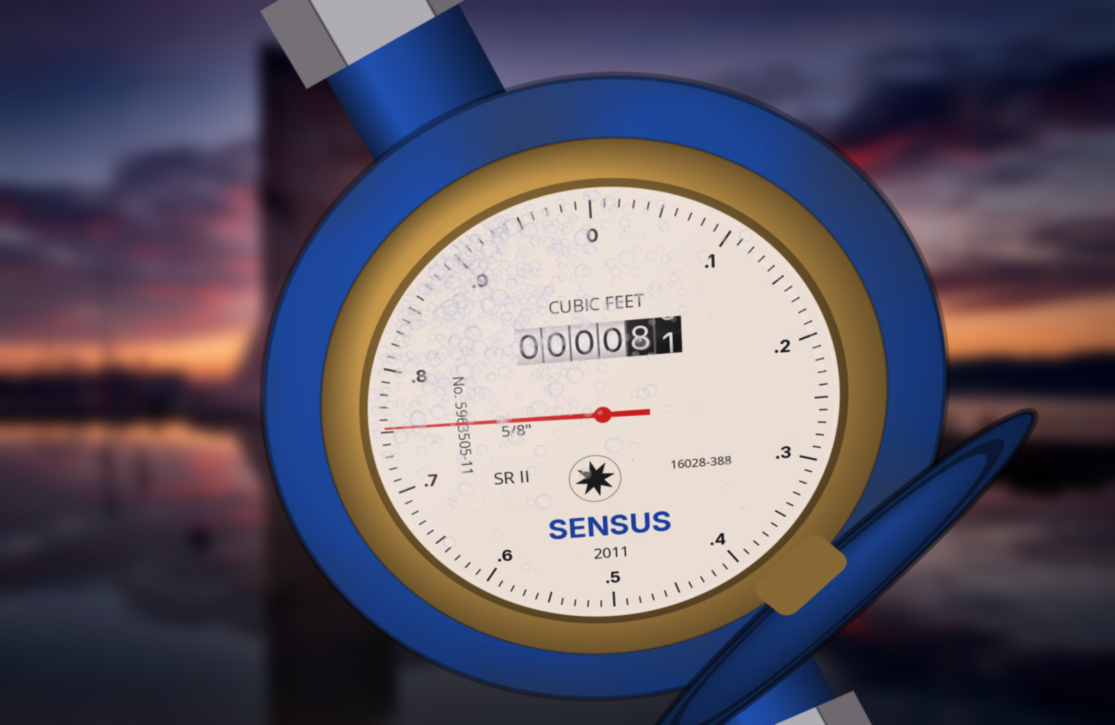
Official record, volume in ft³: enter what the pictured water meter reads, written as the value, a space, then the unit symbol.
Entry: 80.75 ft³
